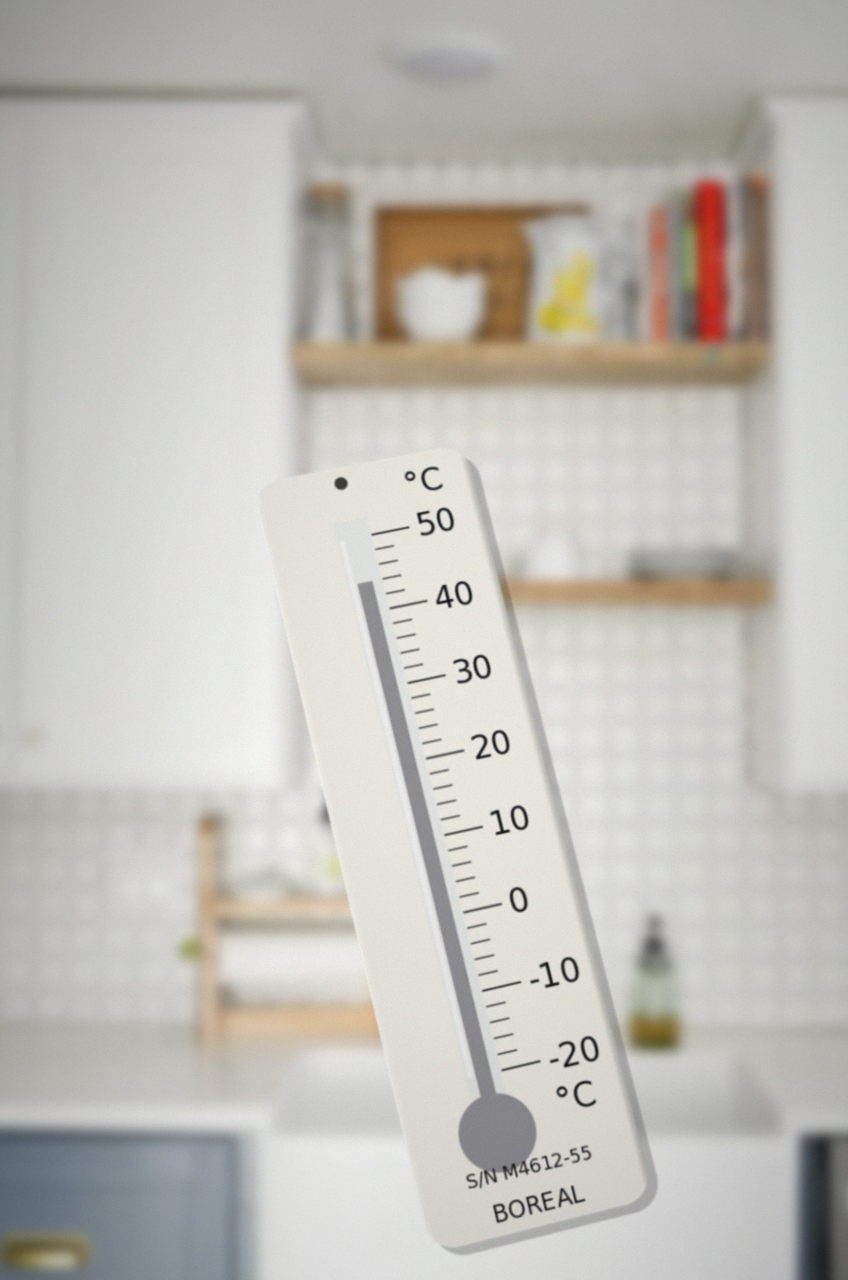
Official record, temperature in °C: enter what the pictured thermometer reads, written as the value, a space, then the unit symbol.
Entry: 44 °C
